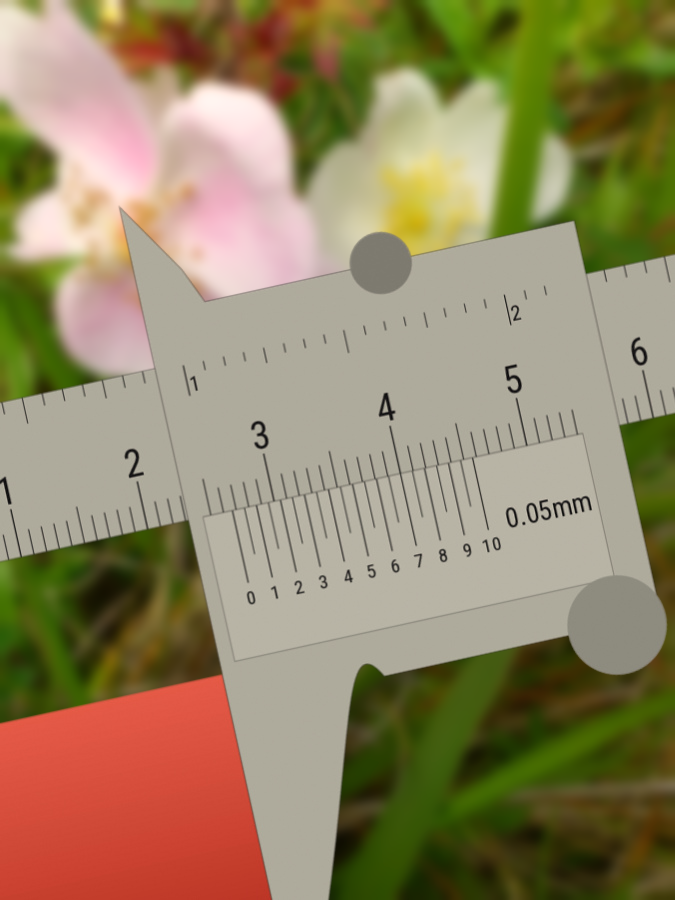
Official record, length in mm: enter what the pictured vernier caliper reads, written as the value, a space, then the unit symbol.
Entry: 26.7 mm
